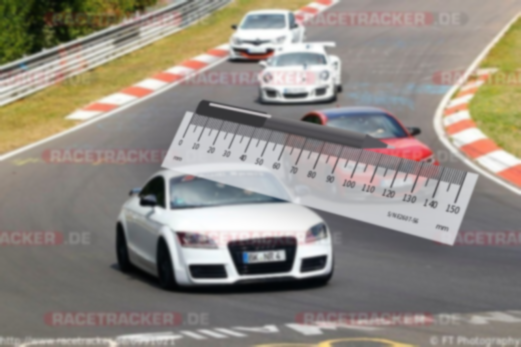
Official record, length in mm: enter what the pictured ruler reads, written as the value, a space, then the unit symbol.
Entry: 115 mm
